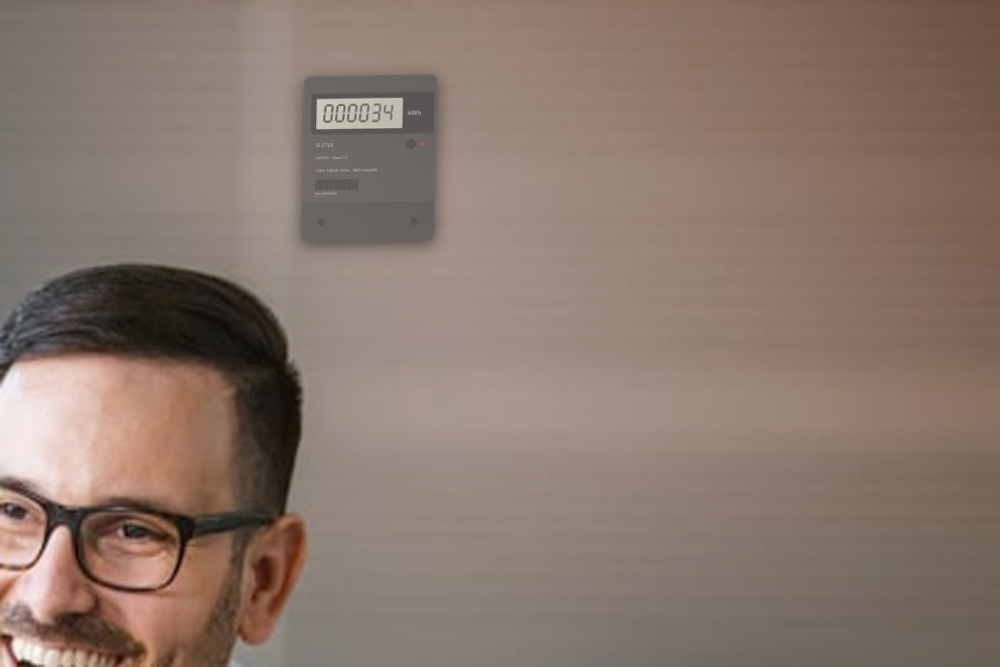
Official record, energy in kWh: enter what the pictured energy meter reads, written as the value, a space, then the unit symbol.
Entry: 34 kWh
